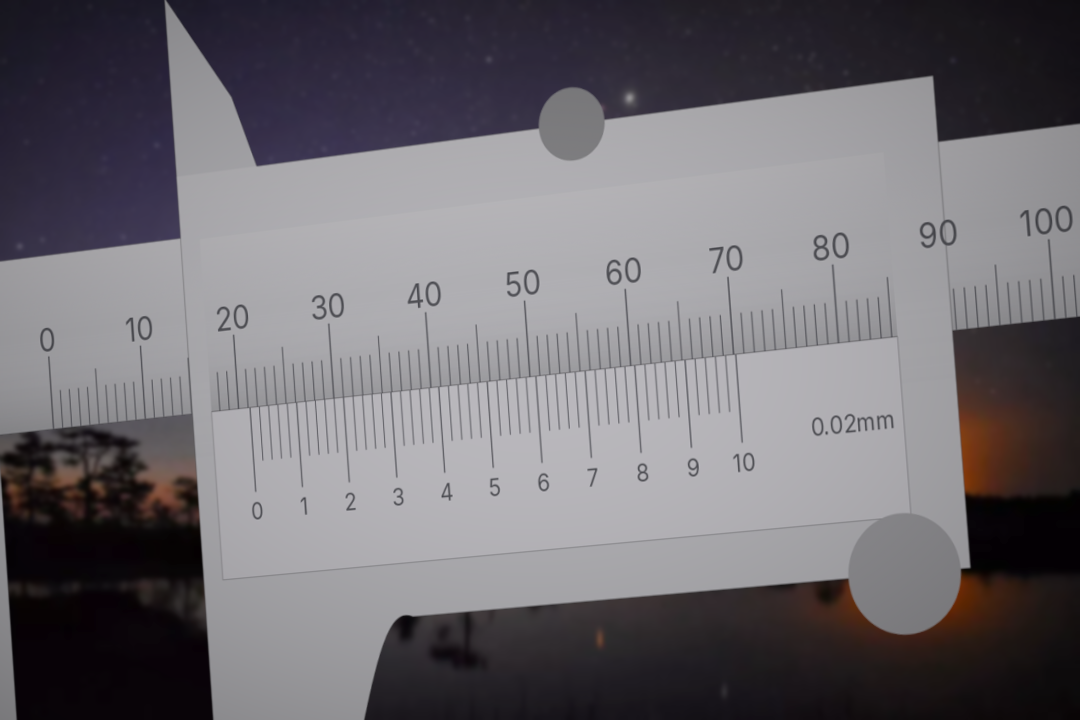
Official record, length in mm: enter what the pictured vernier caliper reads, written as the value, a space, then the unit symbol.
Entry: 21.2 mm
